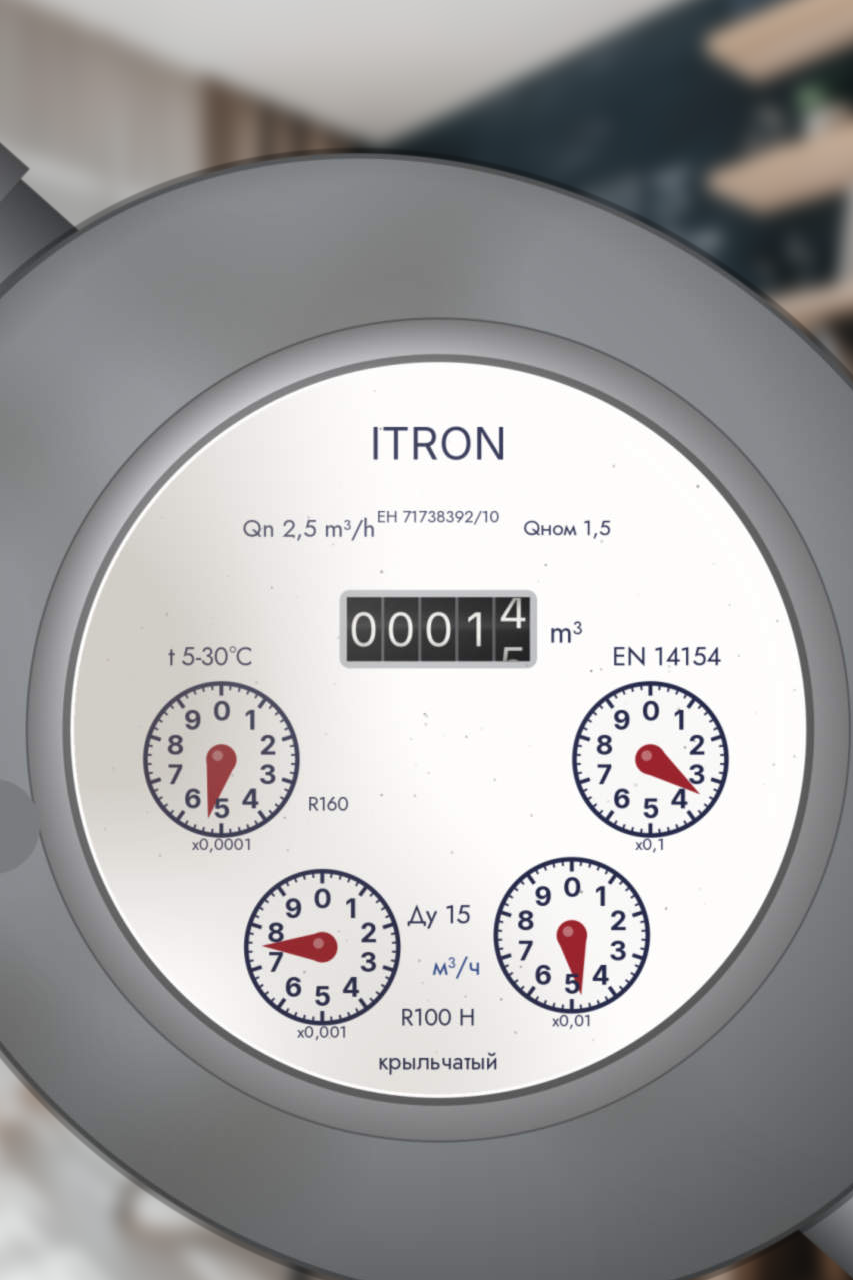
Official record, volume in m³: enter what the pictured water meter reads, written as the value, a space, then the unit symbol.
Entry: 14.3475 m³
